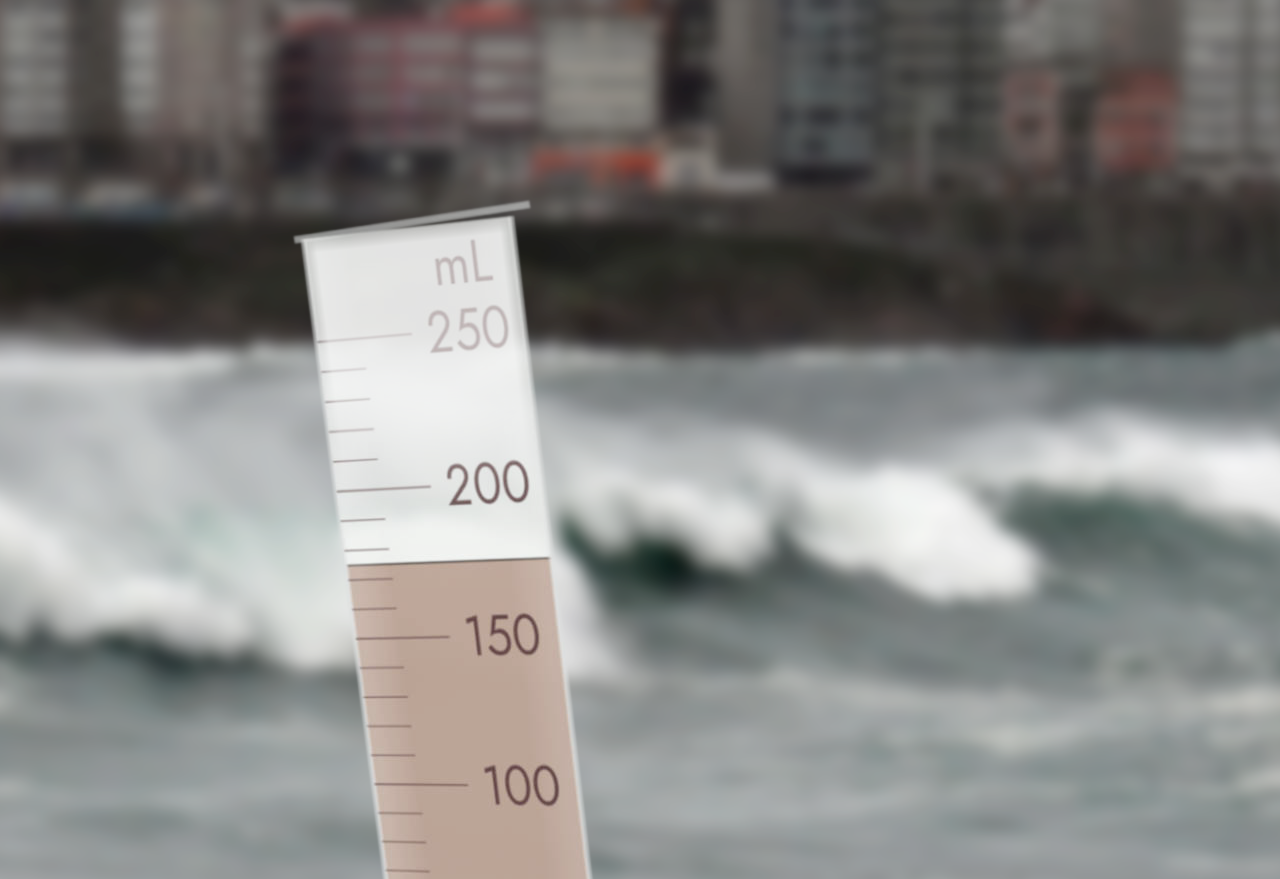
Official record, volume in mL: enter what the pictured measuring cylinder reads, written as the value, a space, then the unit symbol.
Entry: 175 mL
